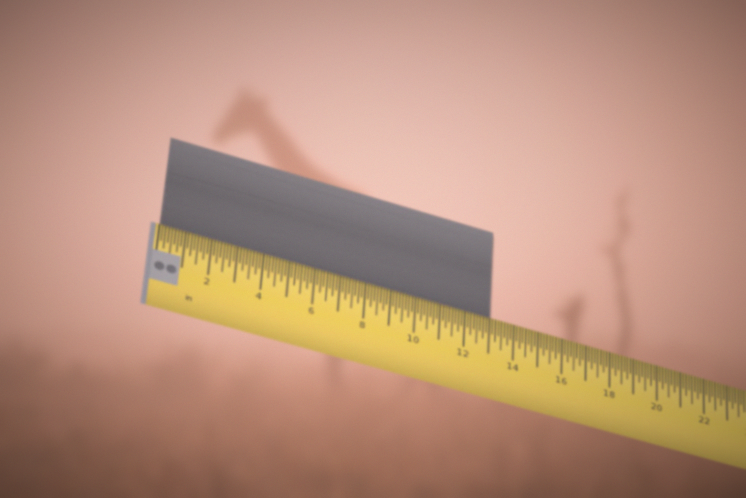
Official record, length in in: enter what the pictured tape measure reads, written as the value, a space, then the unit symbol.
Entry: 13 in
